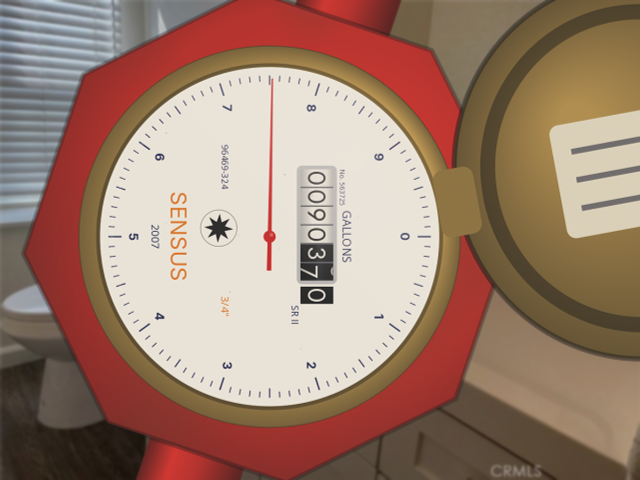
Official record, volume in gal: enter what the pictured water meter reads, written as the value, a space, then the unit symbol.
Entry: 90367.5 gal
